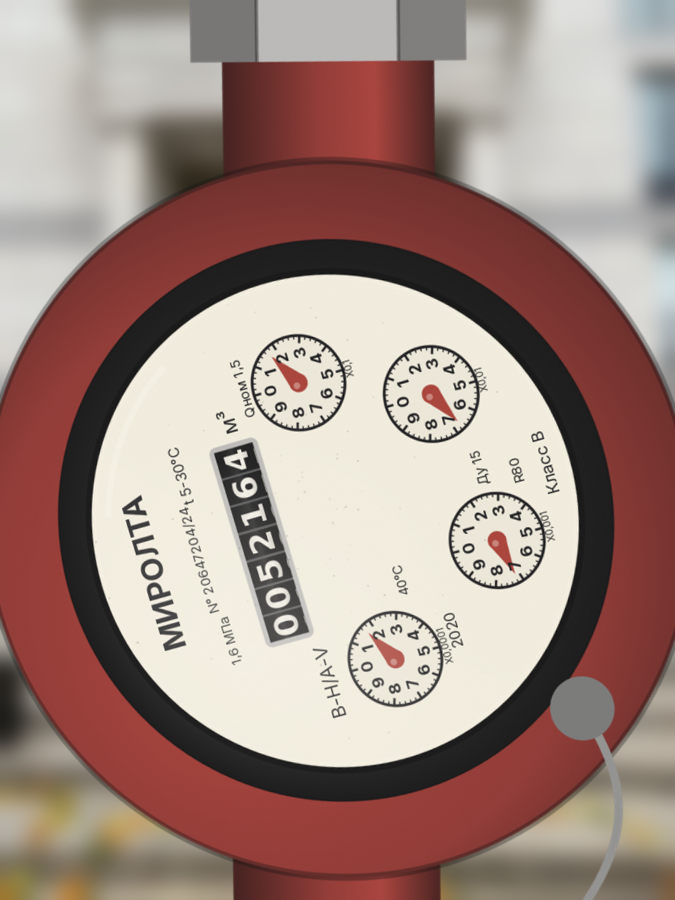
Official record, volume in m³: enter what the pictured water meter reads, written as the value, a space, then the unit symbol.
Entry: 52164.1671 m³
